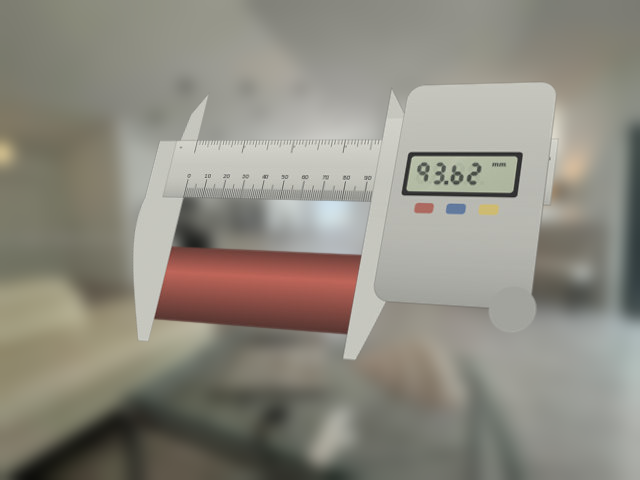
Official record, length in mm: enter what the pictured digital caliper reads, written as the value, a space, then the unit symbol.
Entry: 93.62 mm
